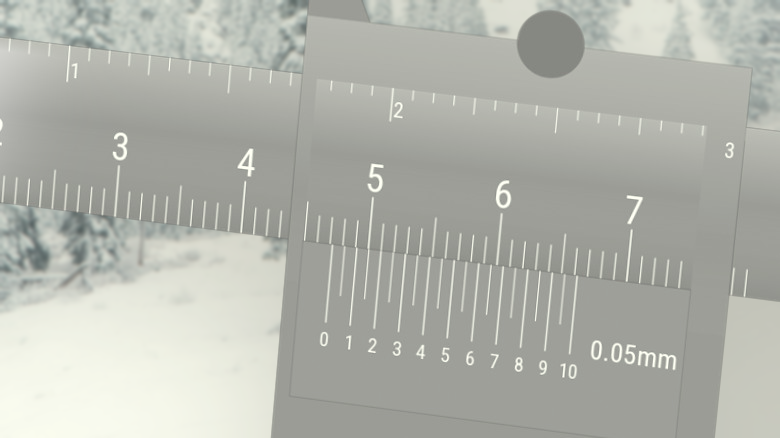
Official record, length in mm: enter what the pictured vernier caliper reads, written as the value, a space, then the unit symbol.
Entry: 47.2 mm
